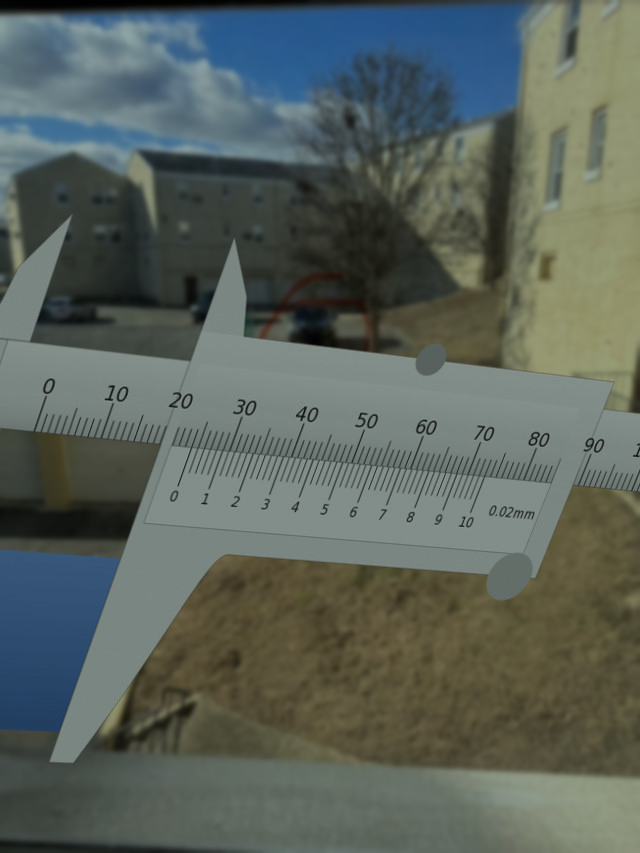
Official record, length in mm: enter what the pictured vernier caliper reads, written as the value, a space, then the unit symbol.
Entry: 24.0 mm
